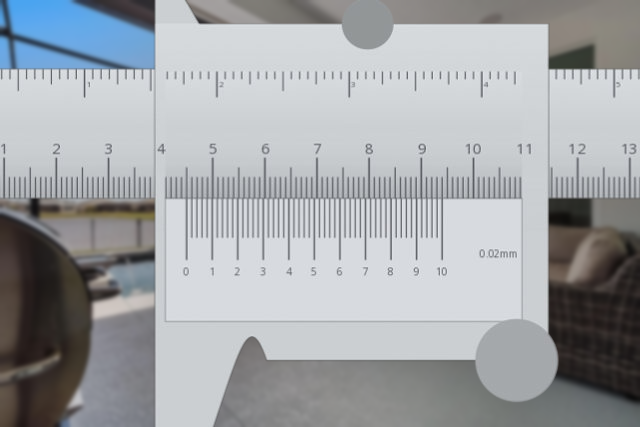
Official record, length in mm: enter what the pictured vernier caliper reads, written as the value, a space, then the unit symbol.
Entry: 45.0 mm
